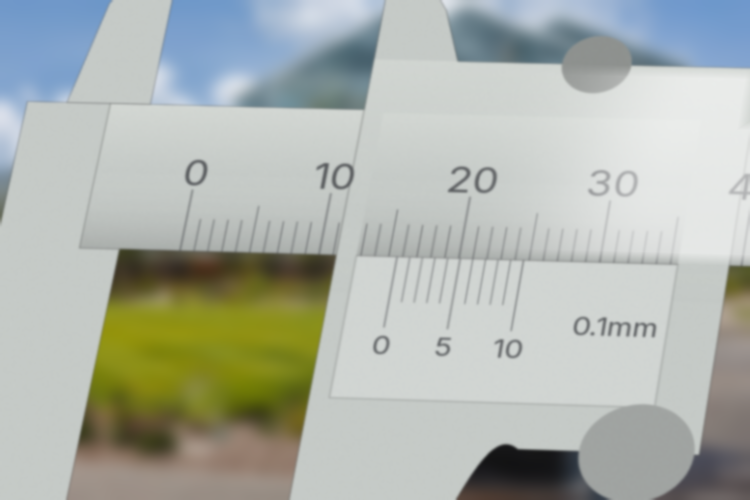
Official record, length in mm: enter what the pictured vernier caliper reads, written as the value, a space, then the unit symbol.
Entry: 15.6 mm
